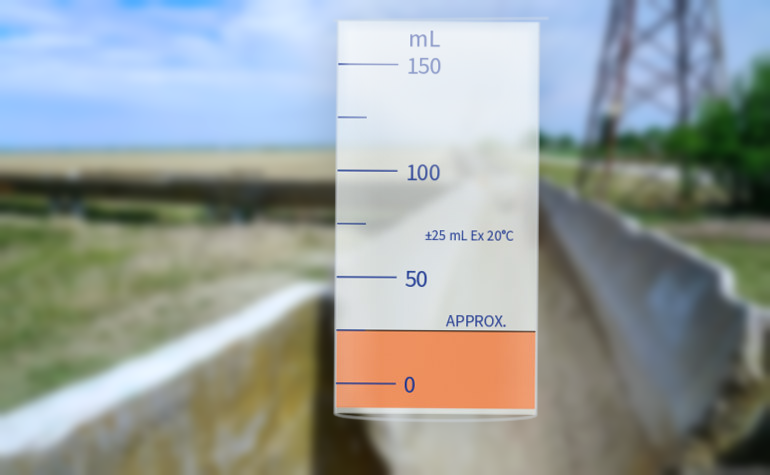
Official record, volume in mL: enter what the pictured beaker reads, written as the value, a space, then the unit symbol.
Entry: 25 mL
